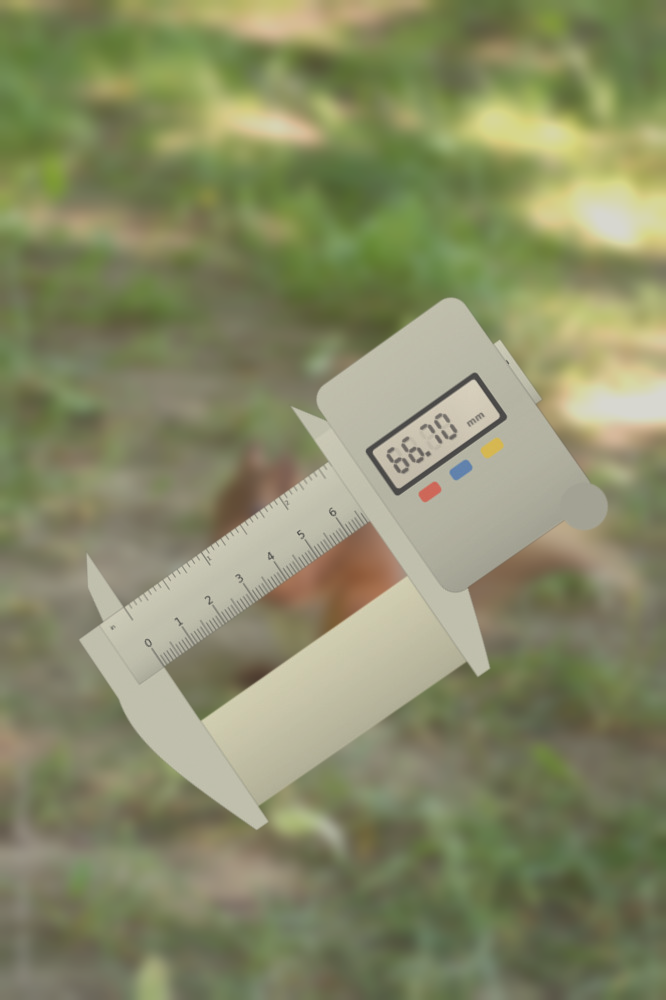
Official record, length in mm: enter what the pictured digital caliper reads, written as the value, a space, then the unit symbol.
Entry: 66.70 mm
